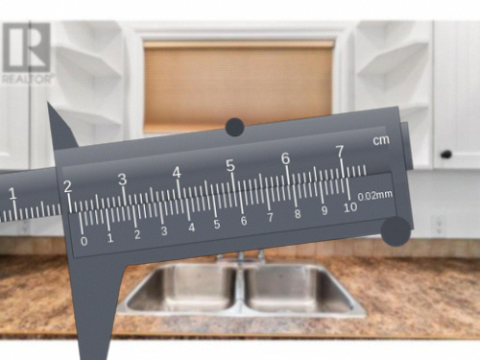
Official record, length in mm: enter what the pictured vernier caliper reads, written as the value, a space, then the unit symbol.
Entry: 21.6 mm
